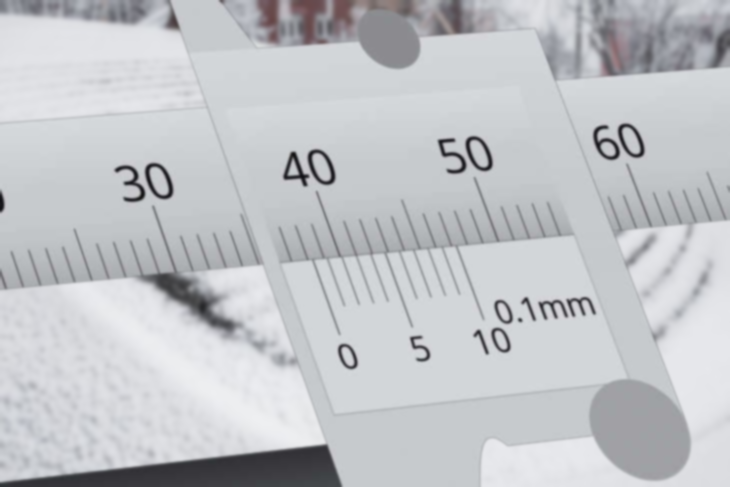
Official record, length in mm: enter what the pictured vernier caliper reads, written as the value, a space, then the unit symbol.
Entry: 38.3 mm
